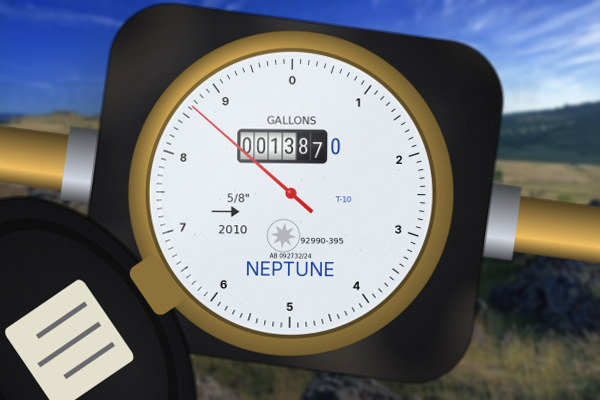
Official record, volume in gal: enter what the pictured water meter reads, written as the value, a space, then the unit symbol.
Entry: 13868.6 gal
